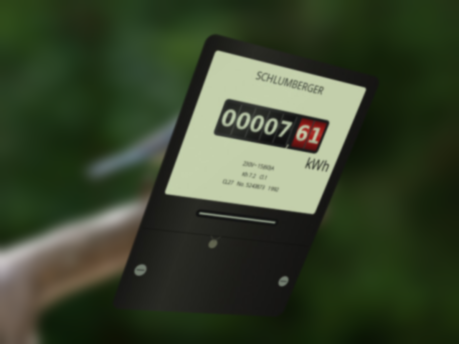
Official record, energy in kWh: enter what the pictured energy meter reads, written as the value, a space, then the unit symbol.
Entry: 7.61 kWh
